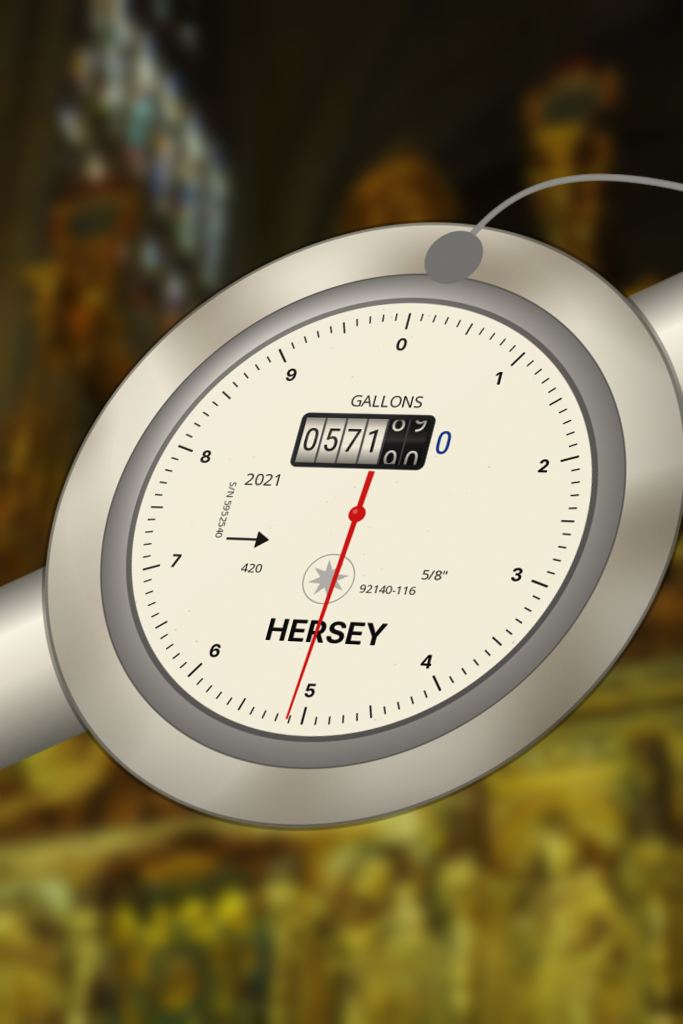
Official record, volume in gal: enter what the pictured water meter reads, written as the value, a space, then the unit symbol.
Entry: 571895.1 gal
